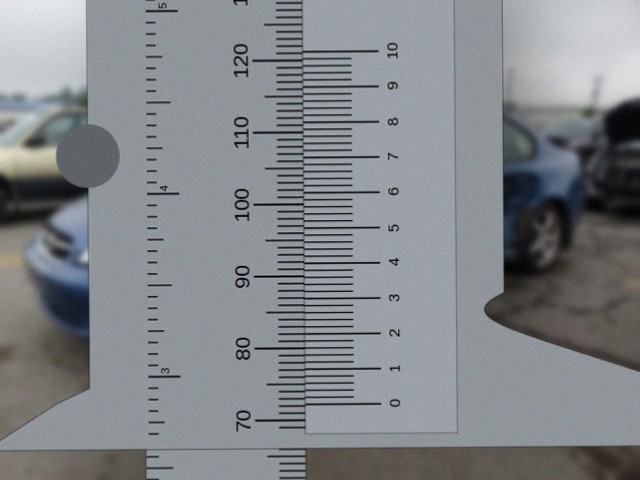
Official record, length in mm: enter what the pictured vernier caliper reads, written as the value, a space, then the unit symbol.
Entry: 72.2 mm
